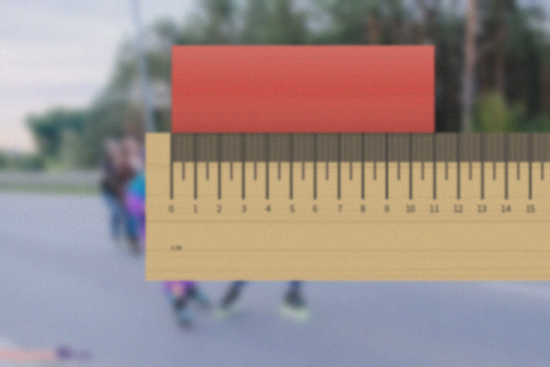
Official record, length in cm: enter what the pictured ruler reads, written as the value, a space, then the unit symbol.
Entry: 11 cm
